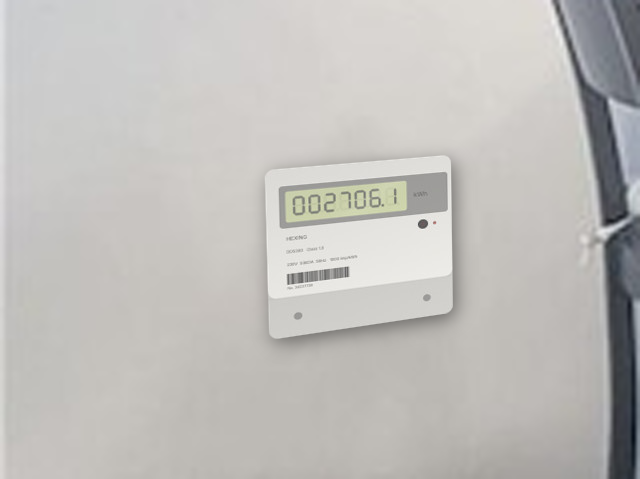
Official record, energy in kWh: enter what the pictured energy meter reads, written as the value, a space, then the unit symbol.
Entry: 2706.1 kWh
